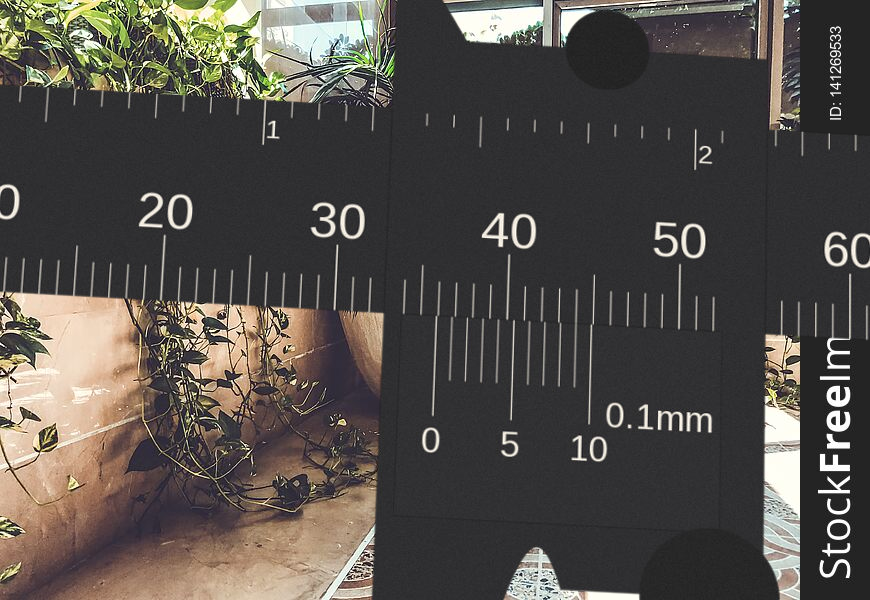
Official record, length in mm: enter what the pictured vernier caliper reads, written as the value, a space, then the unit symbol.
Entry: 35.9 mm
